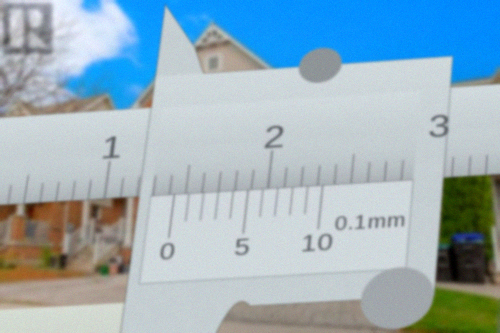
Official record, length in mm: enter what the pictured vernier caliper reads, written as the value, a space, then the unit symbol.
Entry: 14.3 mm
